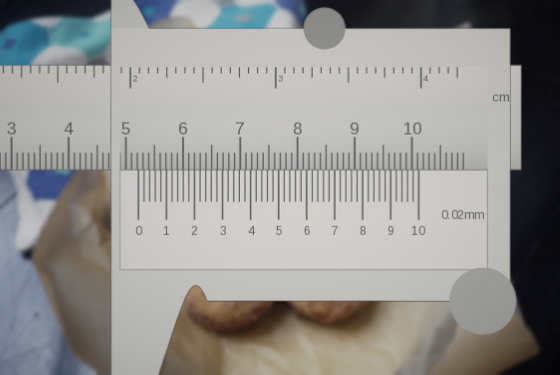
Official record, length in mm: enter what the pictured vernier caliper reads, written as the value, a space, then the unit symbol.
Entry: 52.2 mm
